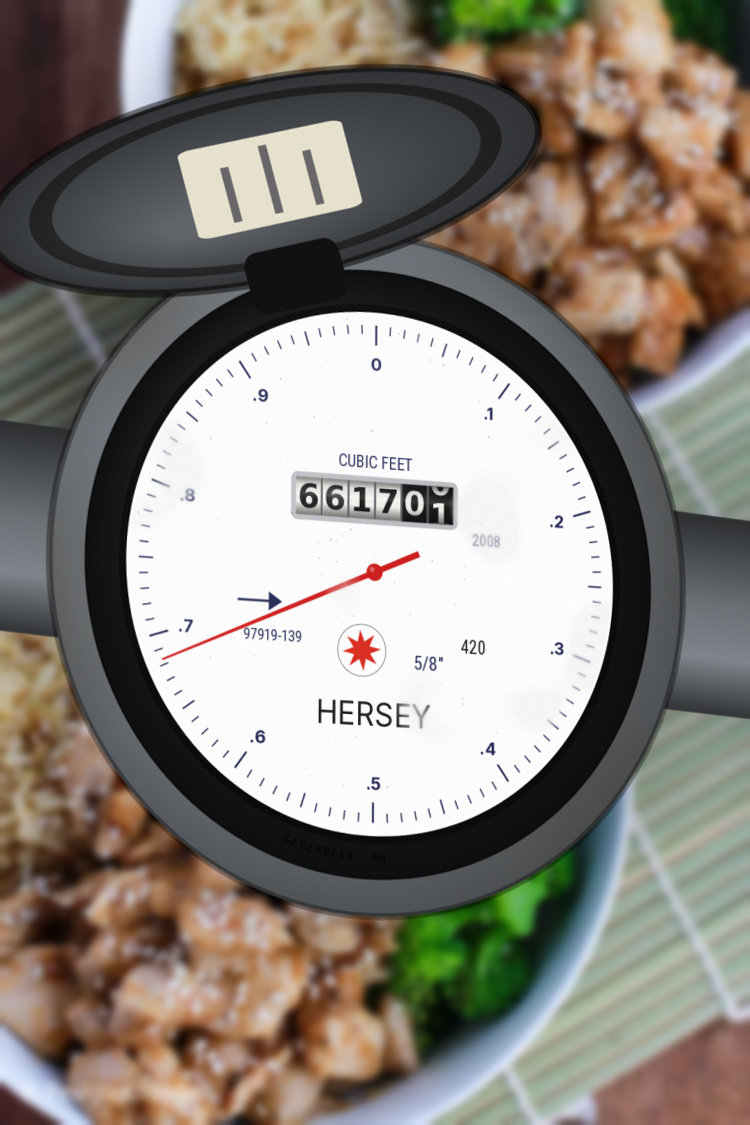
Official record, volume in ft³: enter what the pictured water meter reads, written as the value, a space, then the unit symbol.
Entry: 661700.68 ft³
